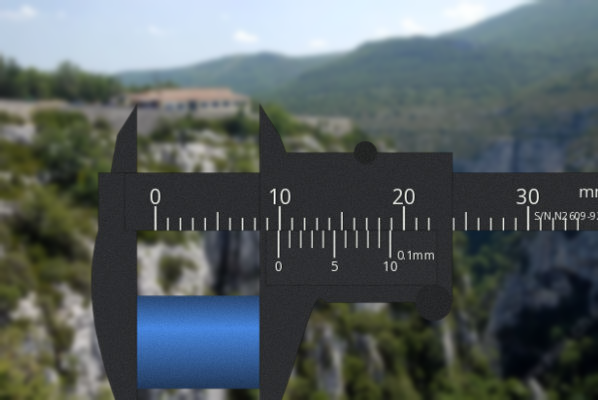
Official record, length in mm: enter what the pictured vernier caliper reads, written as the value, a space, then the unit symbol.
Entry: 9.9 mm
